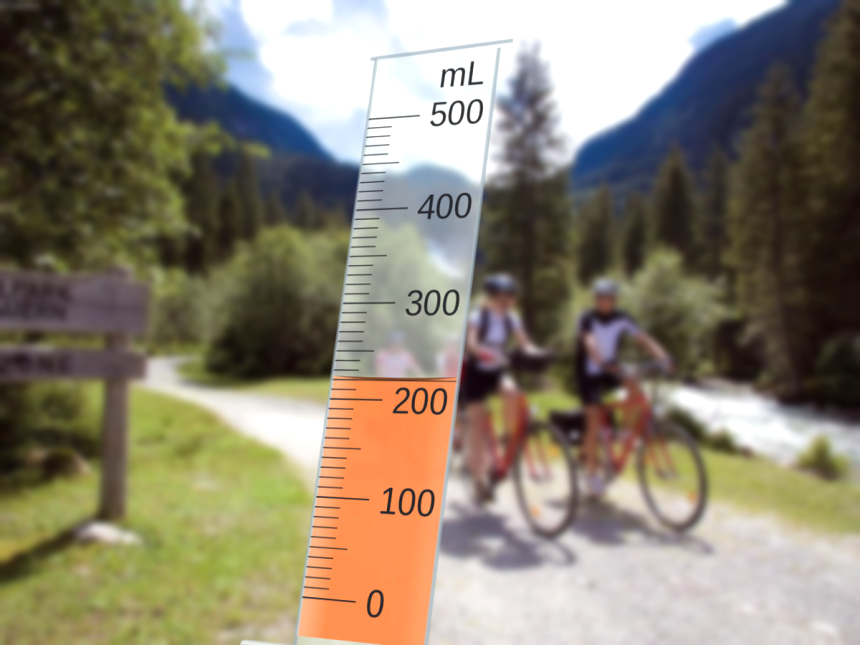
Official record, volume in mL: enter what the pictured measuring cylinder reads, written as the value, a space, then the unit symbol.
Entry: 220 mL
